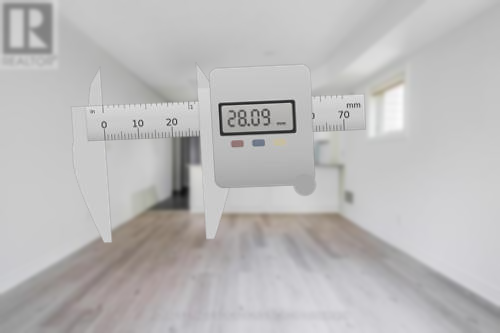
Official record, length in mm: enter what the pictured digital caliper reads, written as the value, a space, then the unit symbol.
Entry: 28.09 mm
